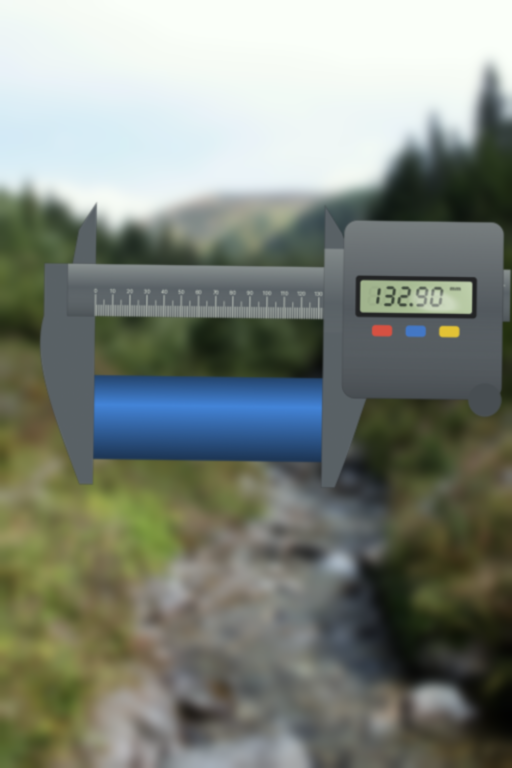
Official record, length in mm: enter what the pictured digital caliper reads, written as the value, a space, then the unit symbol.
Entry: 132.90 mm
